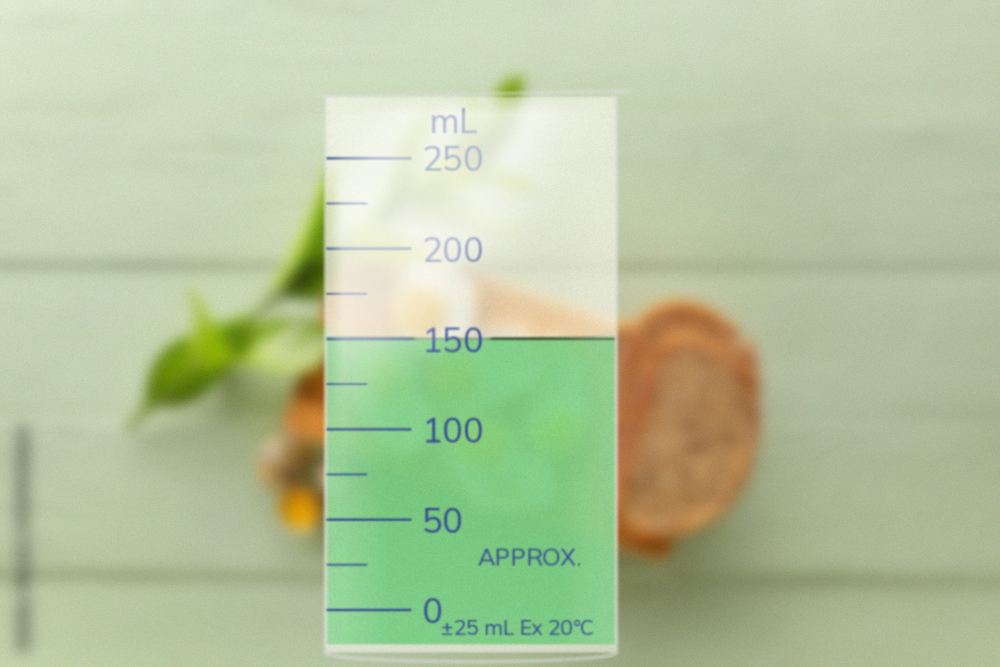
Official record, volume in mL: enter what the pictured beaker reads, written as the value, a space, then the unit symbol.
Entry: 150 mL
